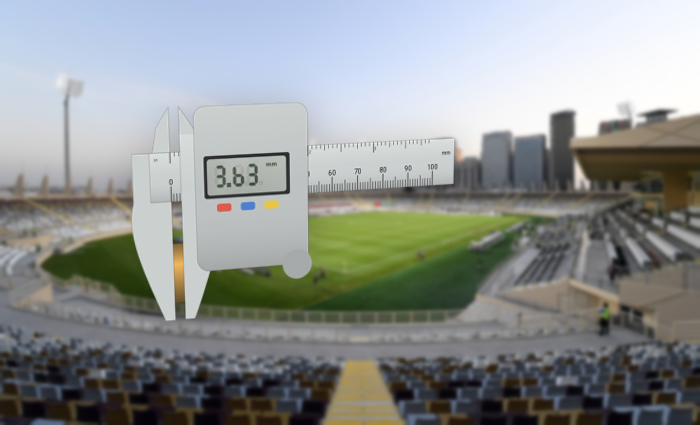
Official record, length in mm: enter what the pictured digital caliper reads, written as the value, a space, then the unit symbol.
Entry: 3.63 mm
